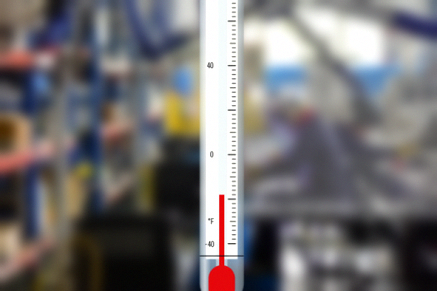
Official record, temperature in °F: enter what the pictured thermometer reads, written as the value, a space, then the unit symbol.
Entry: -18 °F
